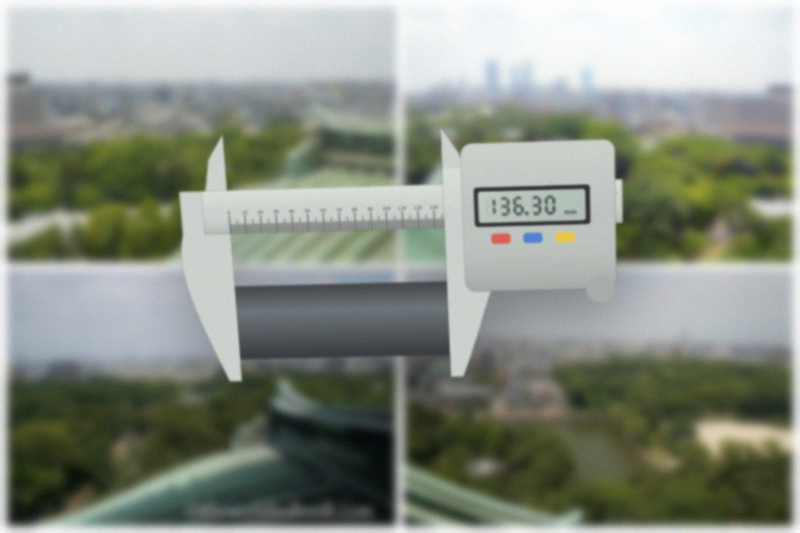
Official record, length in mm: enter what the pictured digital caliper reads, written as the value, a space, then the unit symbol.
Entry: 136.30 mm
